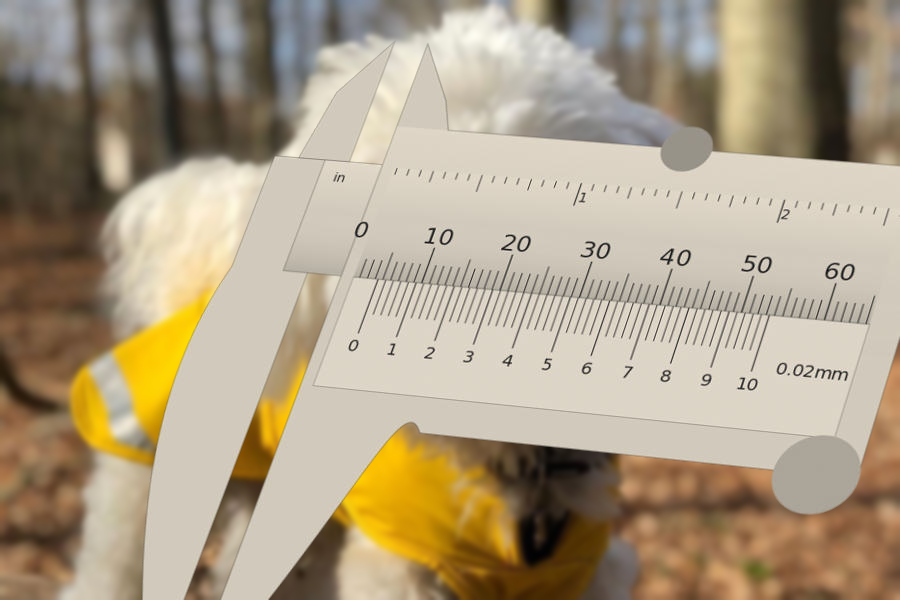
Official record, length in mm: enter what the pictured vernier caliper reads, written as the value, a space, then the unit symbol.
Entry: 4.4 mm
